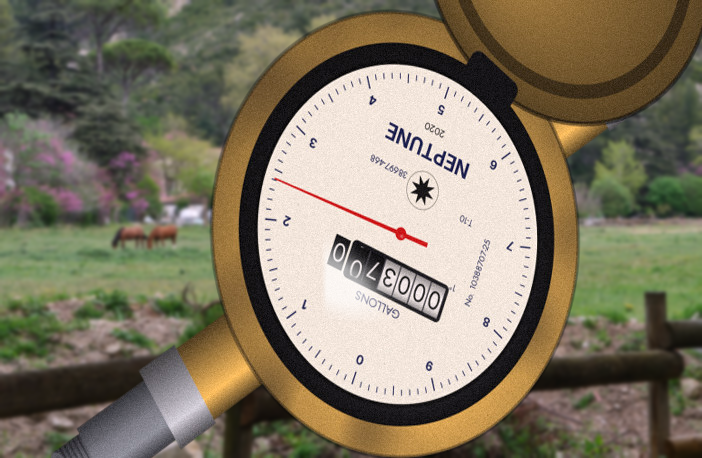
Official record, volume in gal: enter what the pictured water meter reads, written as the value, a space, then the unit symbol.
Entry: 3702.4 gal
